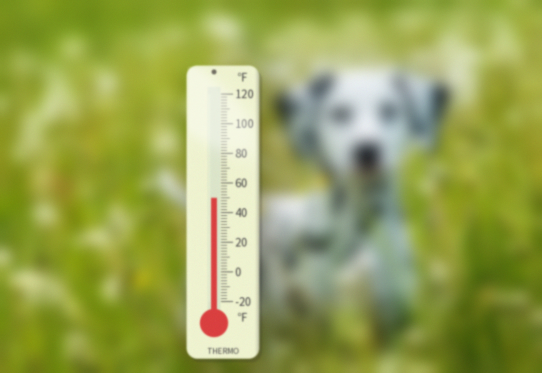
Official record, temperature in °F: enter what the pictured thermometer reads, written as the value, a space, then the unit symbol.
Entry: 50 °F
